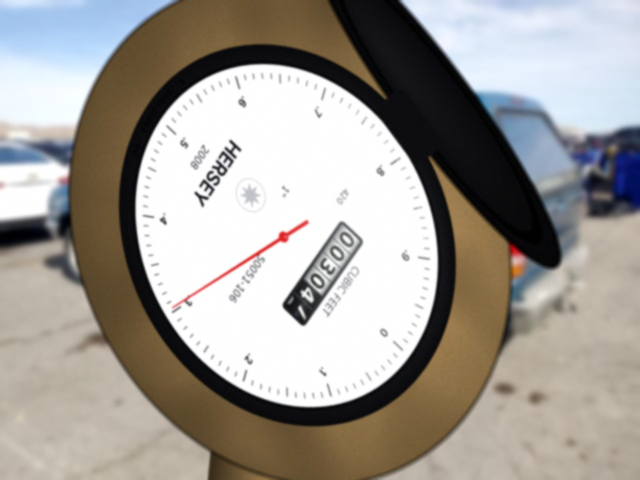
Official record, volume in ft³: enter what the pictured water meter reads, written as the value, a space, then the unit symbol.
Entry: 3047.30 ft³
